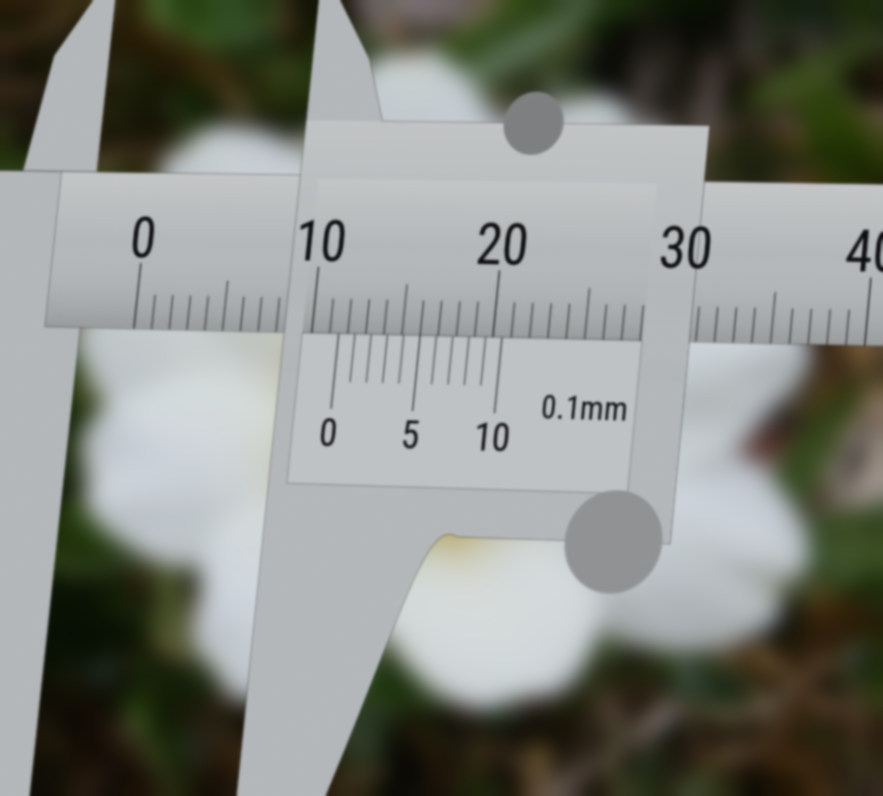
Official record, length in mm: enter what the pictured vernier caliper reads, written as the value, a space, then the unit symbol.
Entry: 11.5 mm
